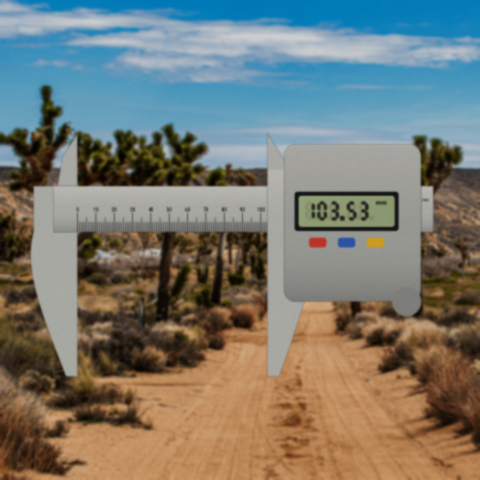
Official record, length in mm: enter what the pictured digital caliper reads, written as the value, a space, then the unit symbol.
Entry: 103.53 mm
